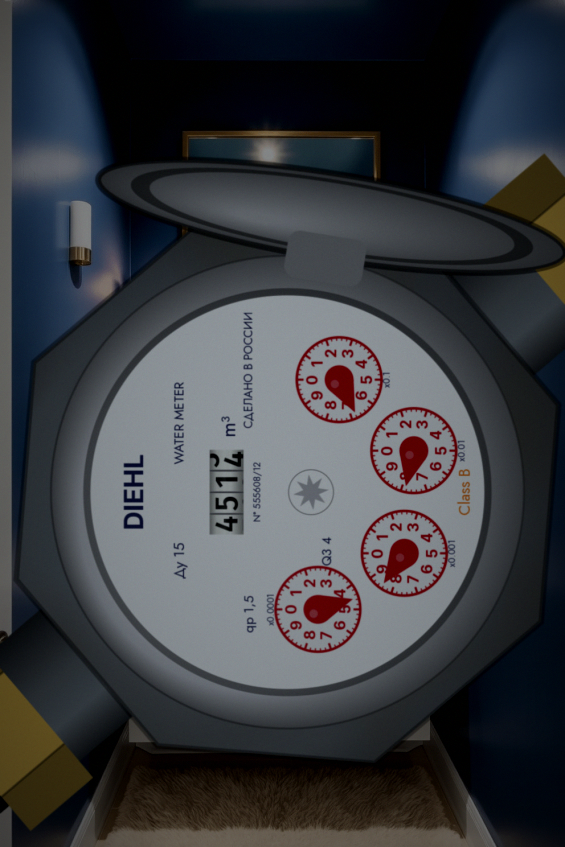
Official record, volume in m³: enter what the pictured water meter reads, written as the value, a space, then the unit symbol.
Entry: 4513.6784 m³
